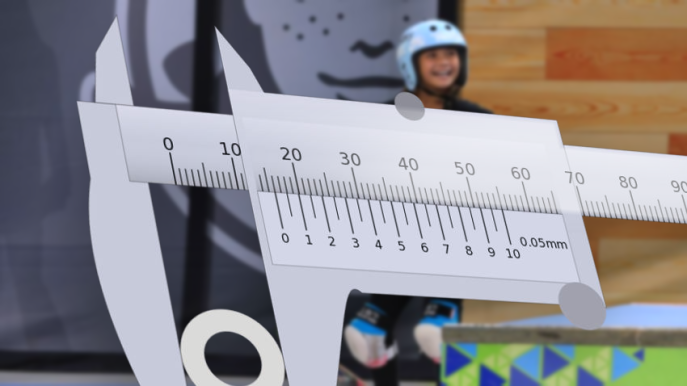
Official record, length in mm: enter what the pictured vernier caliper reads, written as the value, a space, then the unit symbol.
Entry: 16.0 mm
